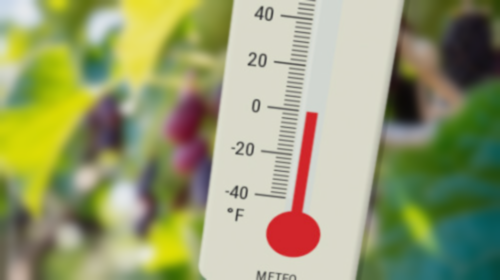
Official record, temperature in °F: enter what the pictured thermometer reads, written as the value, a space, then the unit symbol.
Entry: 0 °F
